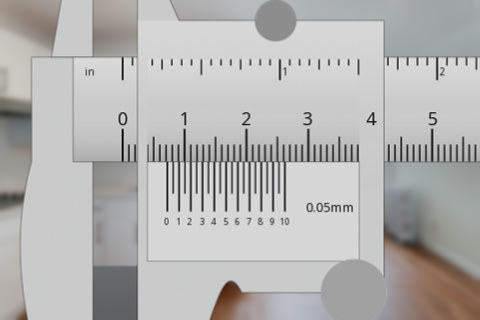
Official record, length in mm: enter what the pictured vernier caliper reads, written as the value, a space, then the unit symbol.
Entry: 7.2 mm
